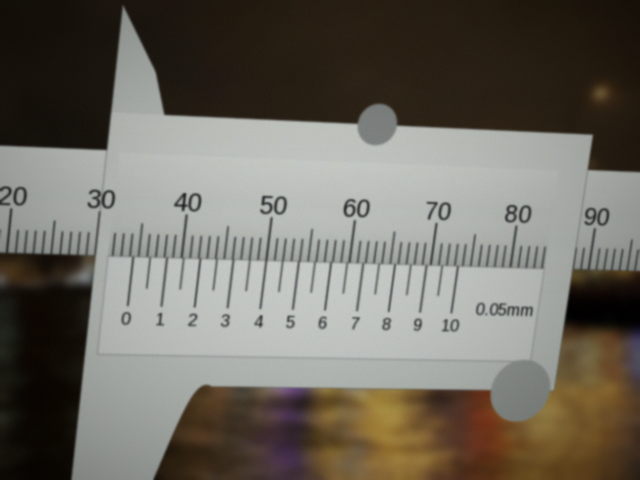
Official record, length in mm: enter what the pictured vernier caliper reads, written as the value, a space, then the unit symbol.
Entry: 34.4 mm
